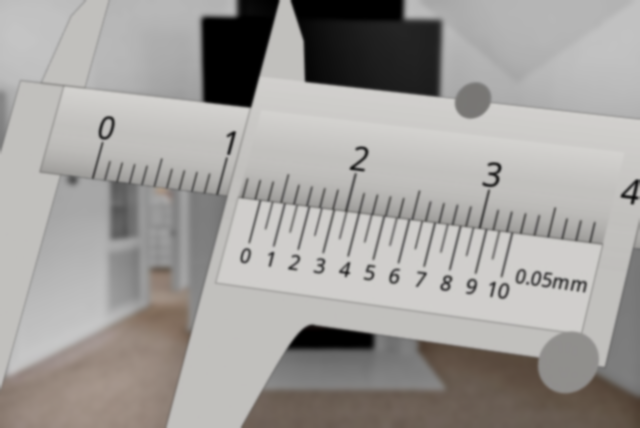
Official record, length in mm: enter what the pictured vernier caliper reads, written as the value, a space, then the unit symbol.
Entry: 13.4 mm
